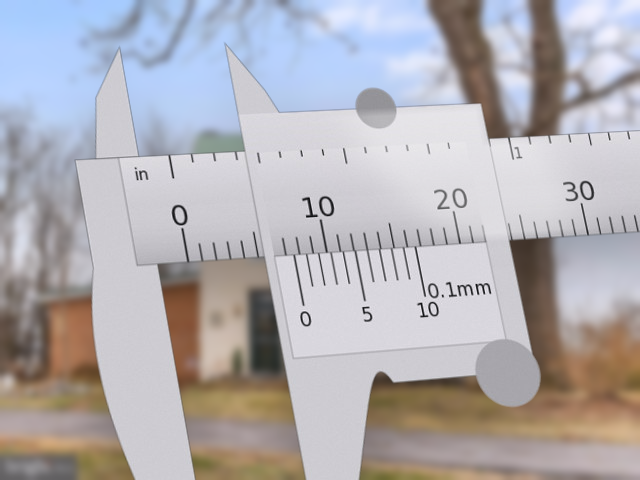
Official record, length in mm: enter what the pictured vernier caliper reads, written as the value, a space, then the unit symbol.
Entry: 7.6 mm
